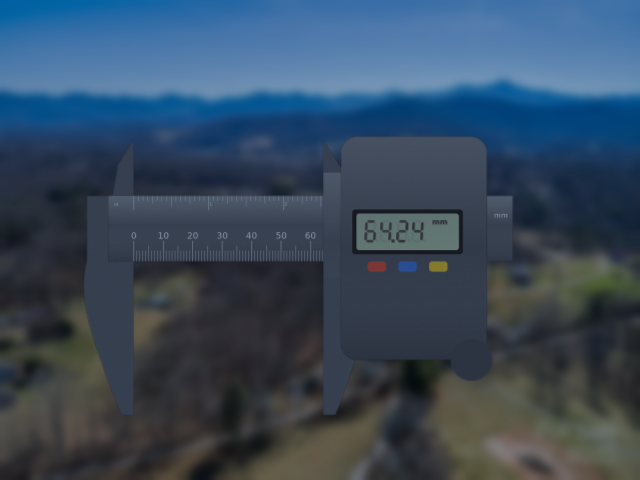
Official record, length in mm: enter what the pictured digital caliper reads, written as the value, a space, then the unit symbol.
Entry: 64.24 mm
